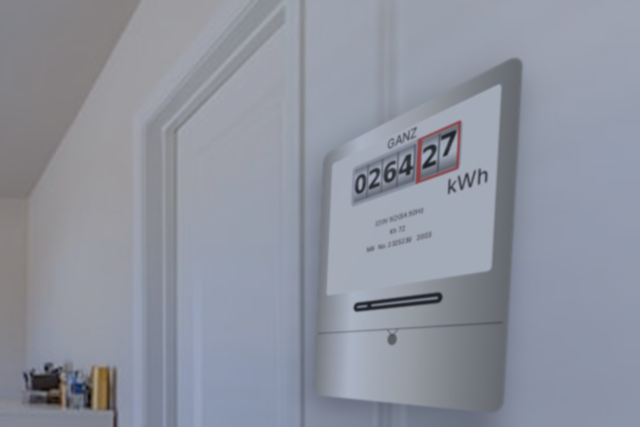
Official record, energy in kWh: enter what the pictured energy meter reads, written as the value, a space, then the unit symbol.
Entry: 264.27 kWh
